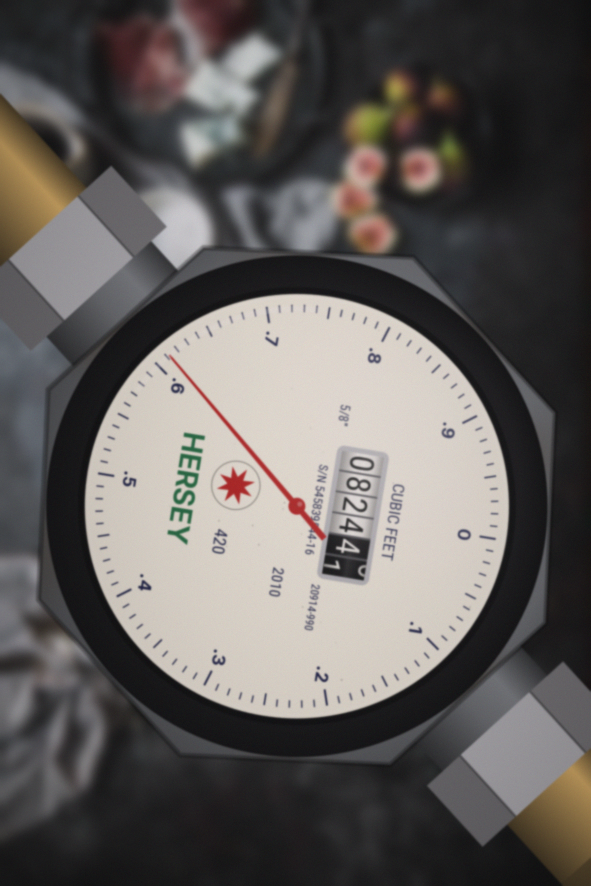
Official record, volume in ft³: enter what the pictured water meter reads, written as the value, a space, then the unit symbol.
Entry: 82440.61 ft³
